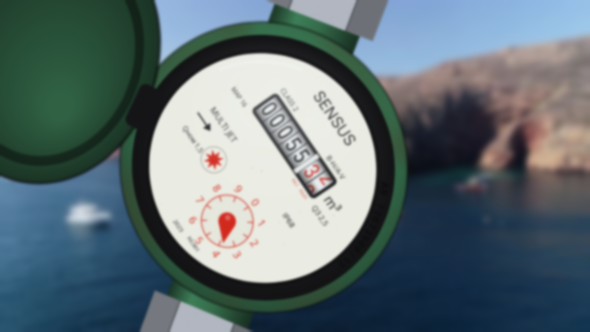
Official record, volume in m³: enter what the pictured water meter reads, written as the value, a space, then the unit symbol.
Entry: 55.323 m³
